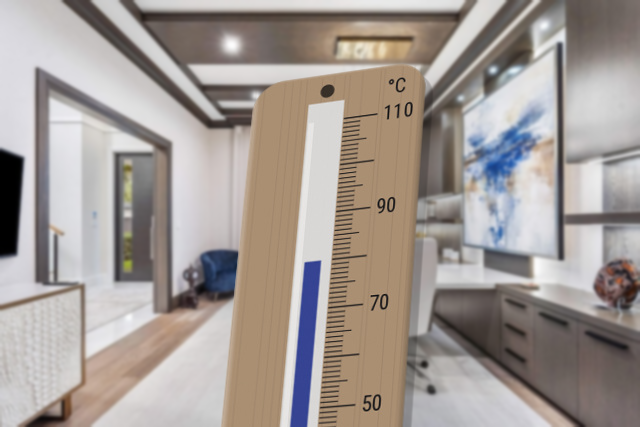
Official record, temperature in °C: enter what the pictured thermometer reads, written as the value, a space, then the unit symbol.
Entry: 80 °C
